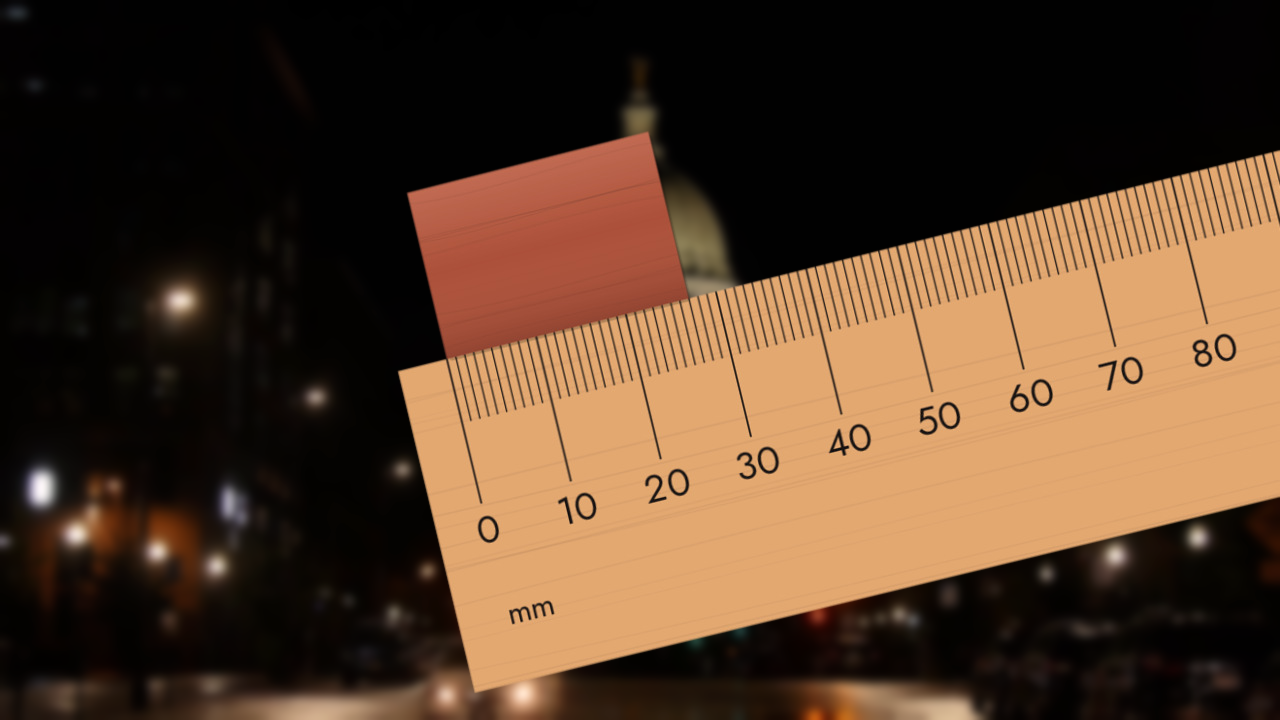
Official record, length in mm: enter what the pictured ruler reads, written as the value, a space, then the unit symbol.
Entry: 27 mm
